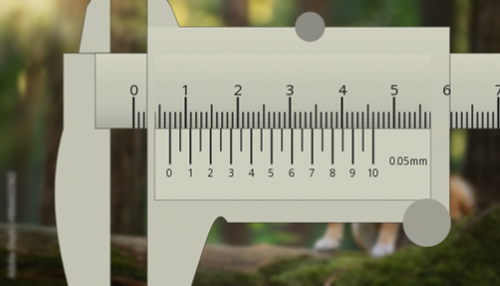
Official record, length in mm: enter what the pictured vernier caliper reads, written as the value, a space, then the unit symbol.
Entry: 7.0 mm
